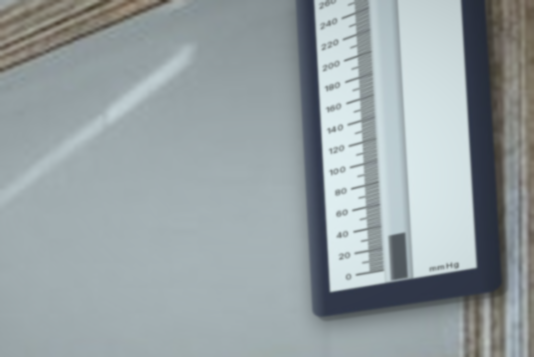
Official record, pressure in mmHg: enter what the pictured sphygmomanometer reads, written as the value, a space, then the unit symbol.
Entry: 30 mmHg
